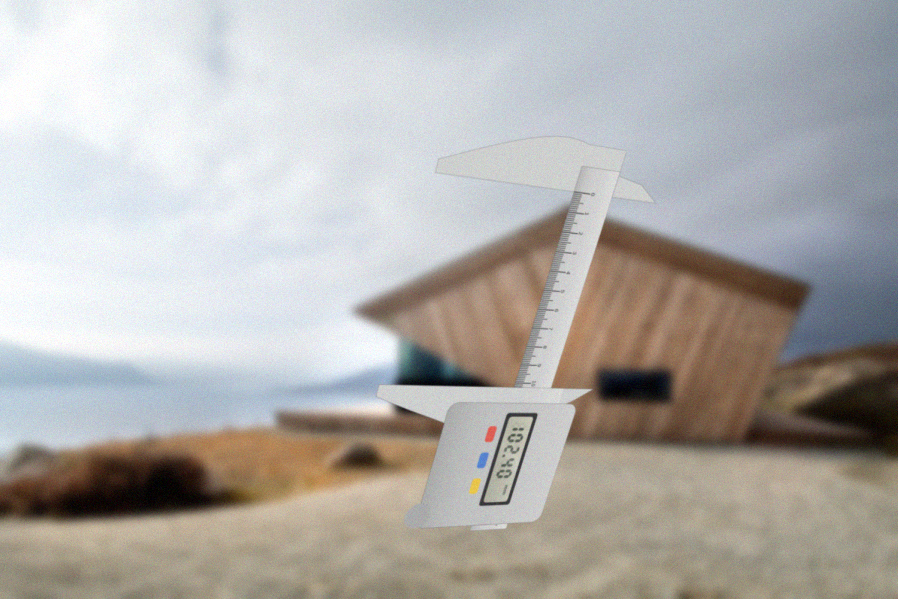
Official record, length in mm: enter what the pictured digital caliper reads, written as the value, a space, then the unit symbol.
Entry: 102.40 mm
